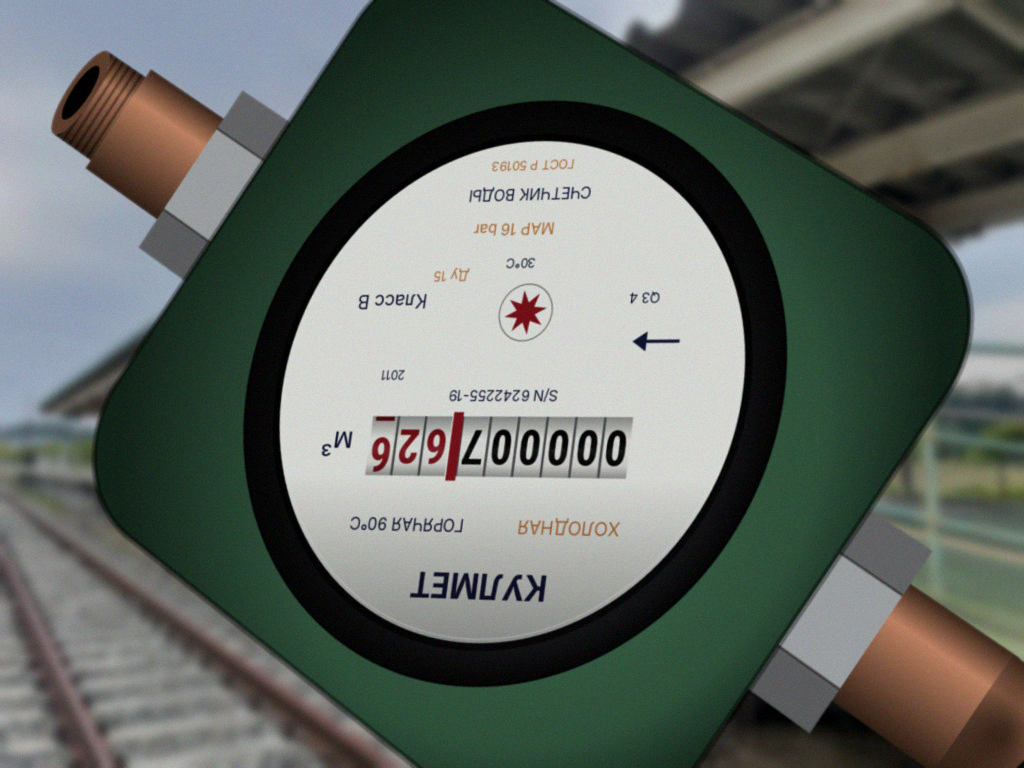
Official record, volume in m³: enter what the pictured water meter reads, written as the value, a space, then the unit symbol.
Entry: 7.626 m³
